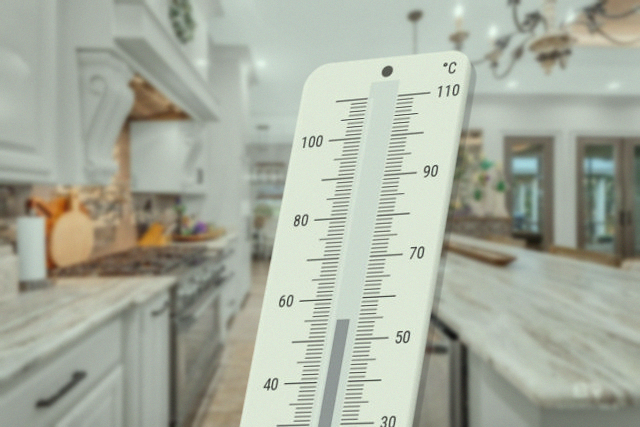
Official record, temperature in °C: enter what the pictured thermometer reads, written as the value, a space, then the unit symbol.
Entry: 55 °C
